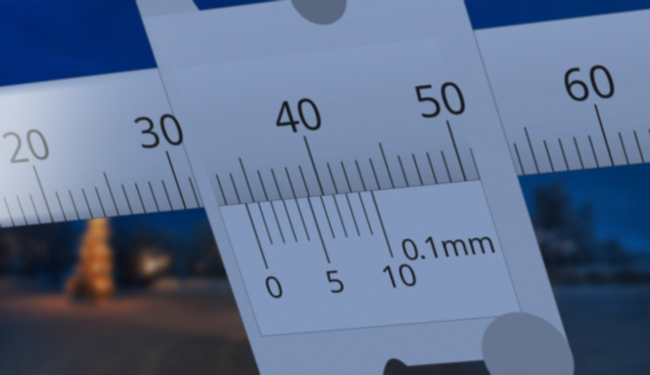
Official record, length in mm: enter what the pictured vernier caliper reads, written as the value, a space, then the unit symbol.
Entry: 34.4 mm
